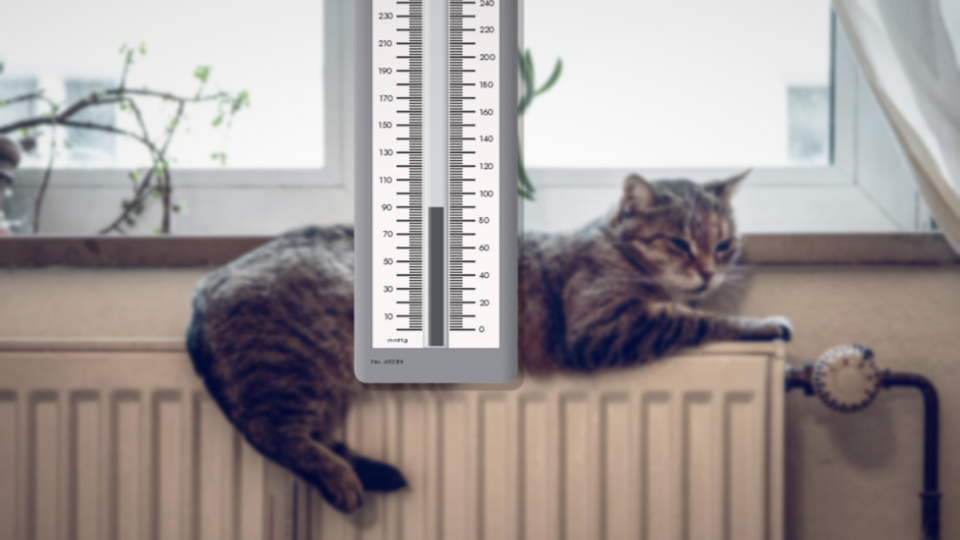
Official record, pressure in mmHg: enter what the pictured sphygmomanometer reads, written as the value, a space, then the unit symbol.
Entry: 90 mmHg
